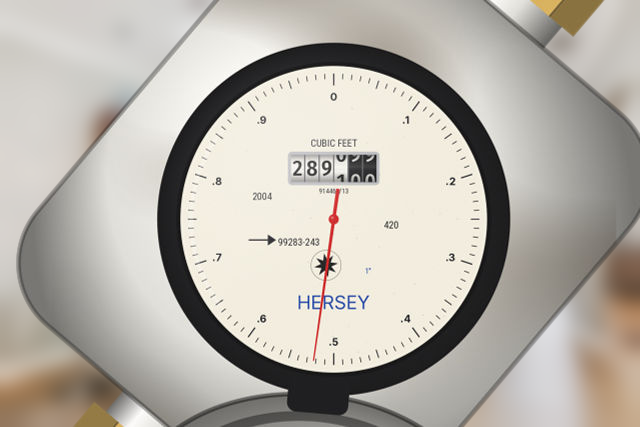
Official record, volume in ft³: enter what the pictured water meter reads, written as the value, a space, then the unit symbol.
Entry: 289099.52 ft³
